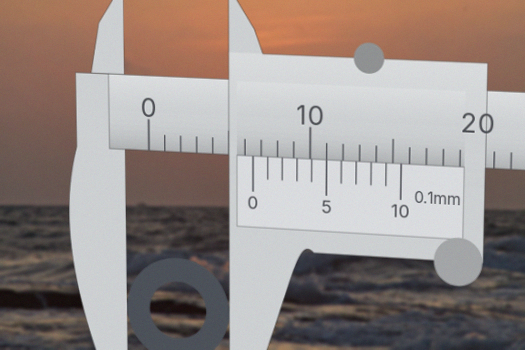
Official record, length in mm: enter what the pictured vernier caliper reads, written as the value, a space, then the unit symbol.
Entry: 6.5 mm
